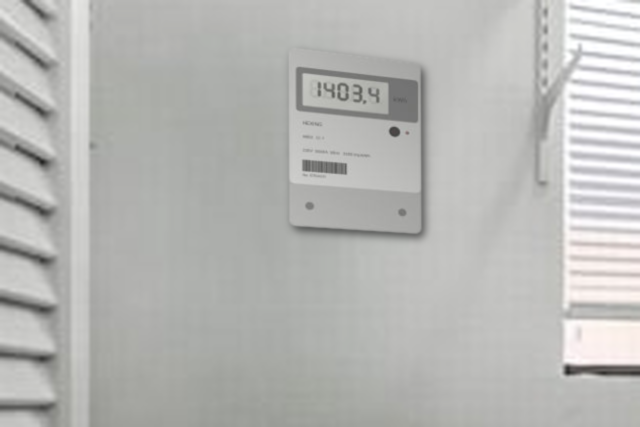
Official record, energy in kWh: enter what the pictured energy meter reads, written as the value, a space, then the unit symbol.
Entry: 1403.4 kWh
